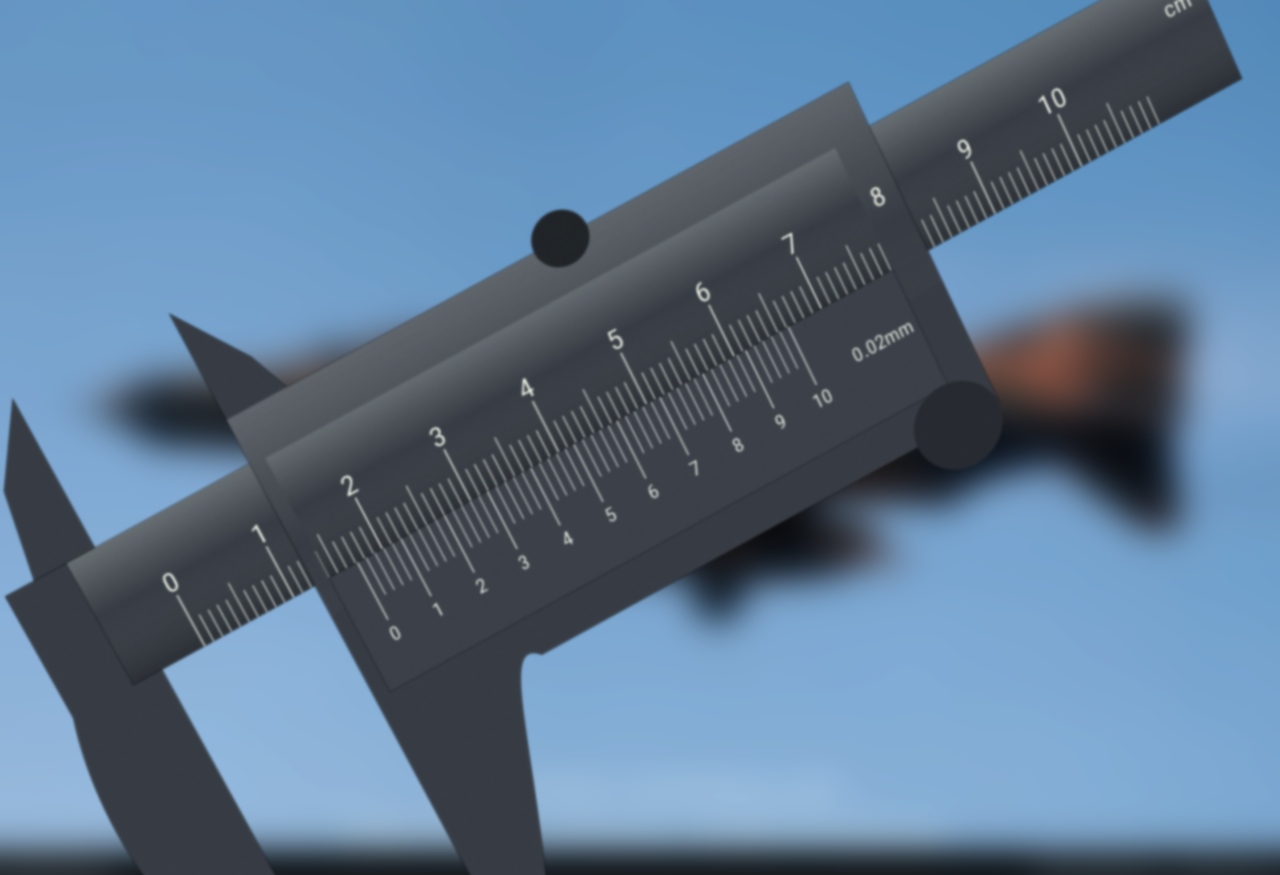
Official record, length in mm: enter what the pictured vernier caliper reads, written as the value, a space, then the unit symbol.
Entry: 17.2 mm
